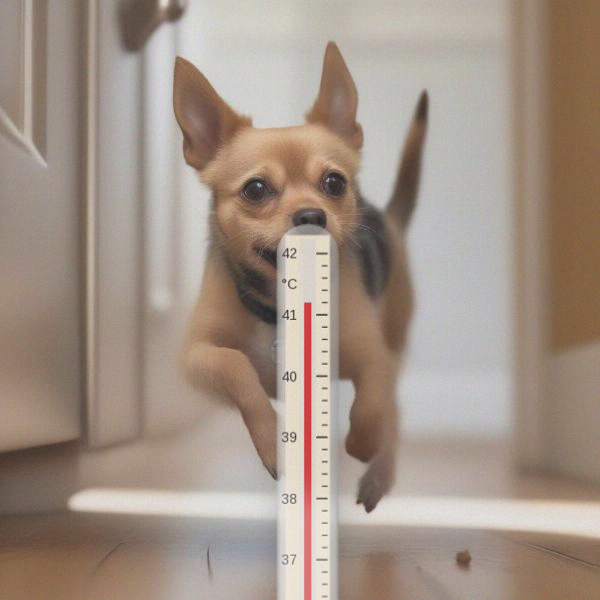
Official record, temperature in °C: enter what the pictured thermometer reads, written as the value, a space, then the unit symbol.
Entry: 41.2 °C
